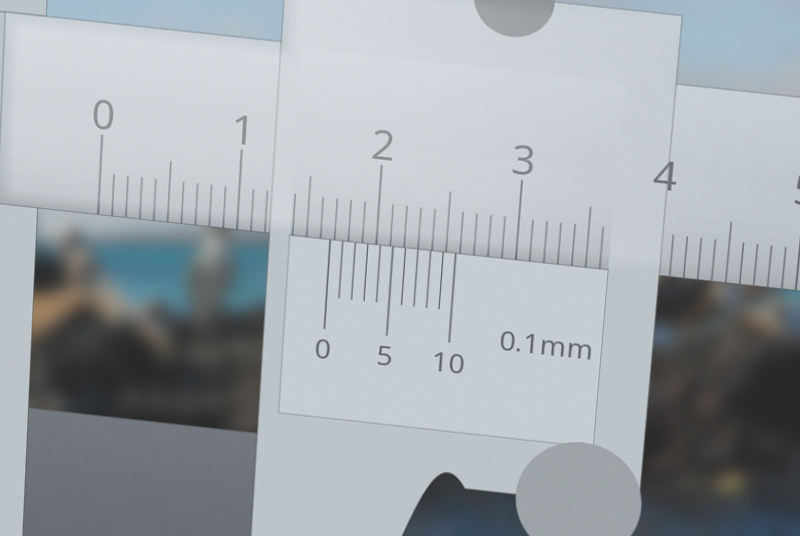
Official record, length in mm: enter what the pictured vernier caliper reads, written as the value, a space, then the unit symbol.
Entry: 16.7 mm
